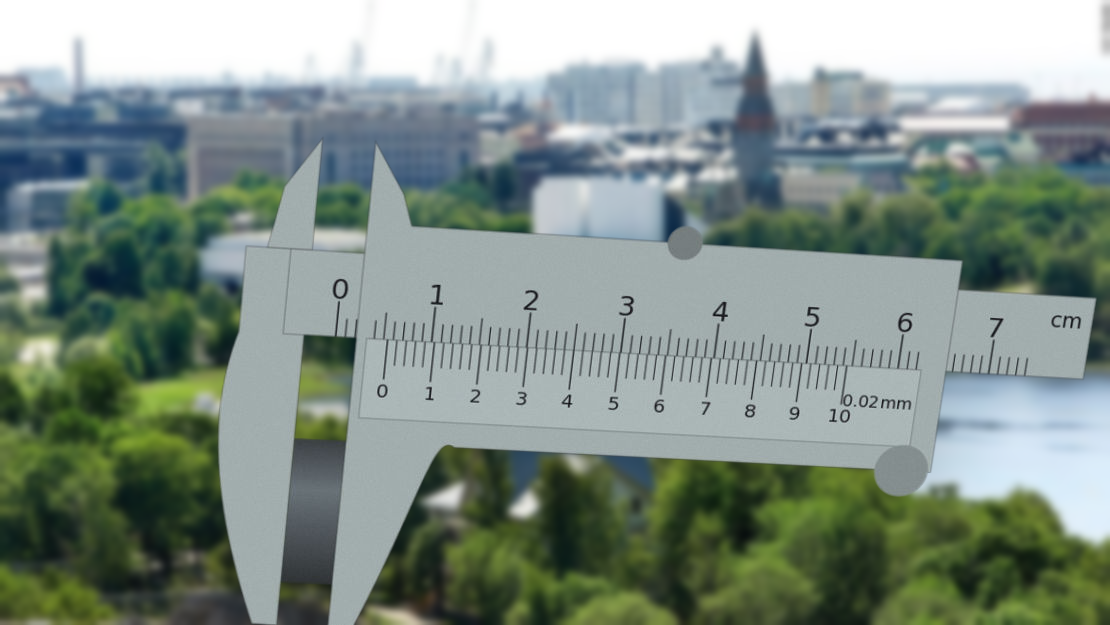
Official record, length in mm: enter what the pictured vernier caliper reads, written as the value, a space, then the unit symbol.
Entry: 5.4 mm
